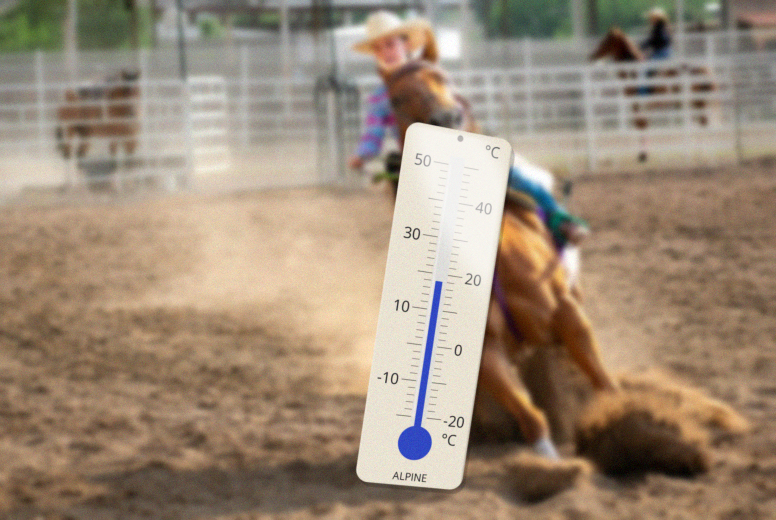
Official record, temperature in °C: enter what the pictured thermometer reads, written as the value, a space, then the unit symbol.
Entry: 18 °C
